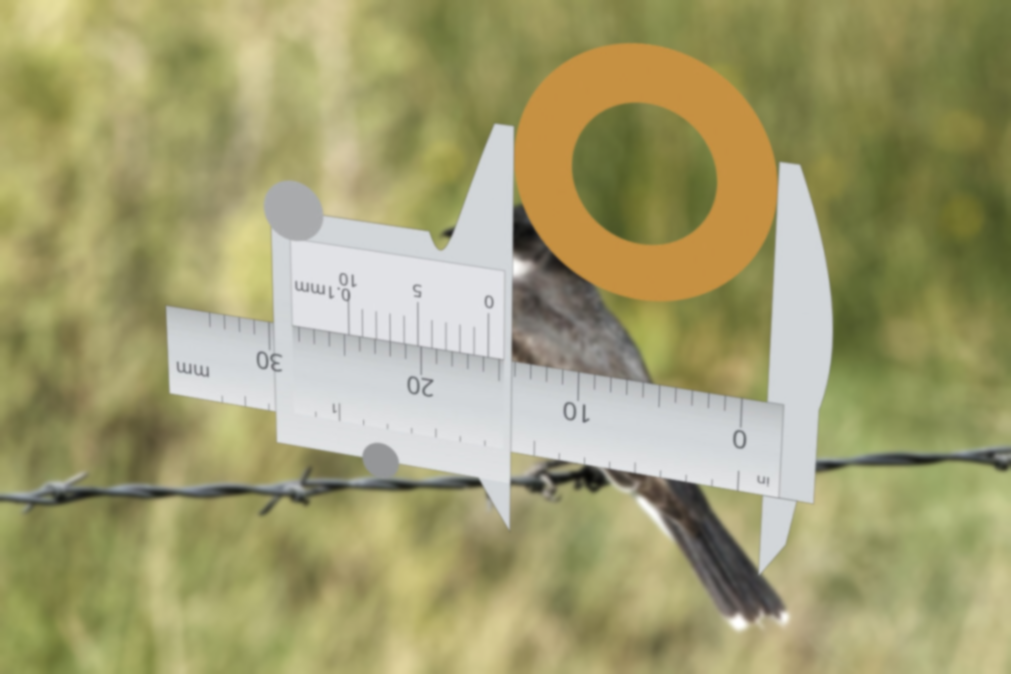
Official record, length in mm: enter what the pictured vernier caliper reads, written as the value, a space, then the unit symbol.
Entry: 15.7 mm
